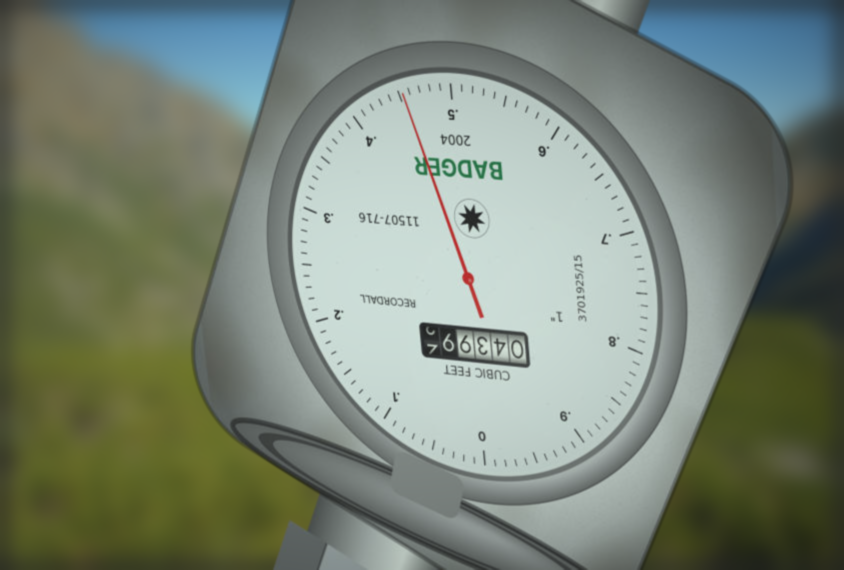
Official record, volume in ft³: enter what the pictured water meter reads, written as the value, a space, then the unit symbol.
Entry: 43992.45 ft³
